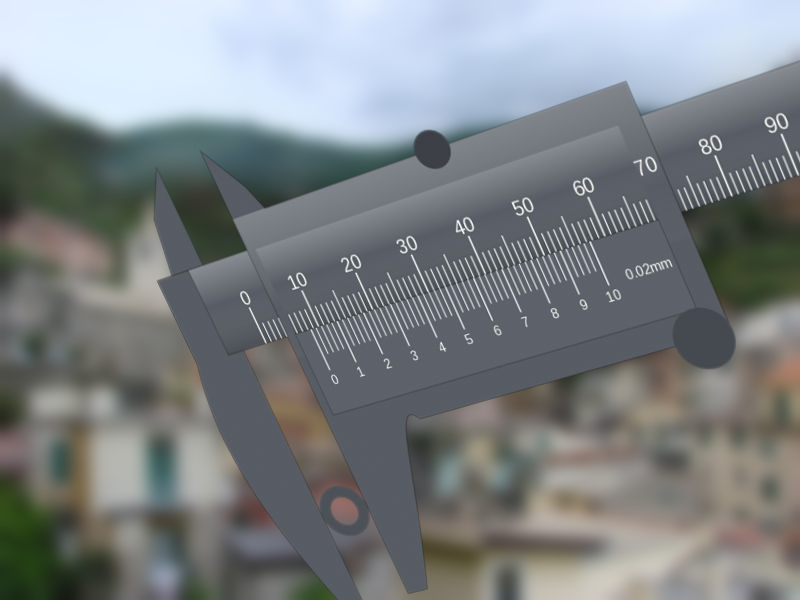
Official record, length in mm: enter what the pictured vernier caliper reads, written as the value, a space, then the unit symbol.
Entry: 8.5 mm
